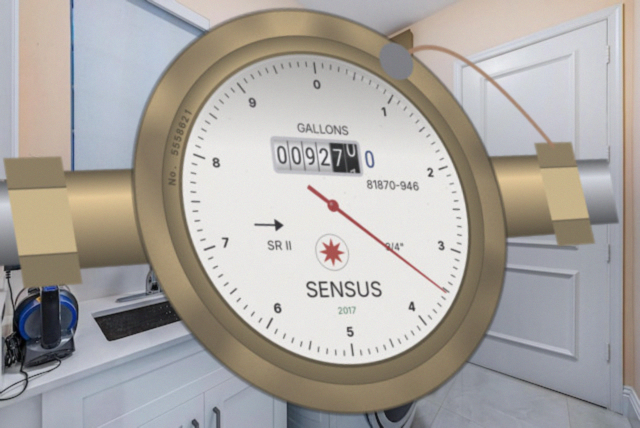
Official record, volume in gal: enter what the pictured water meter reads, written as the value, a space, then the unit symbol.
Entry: 92703.5 gal
